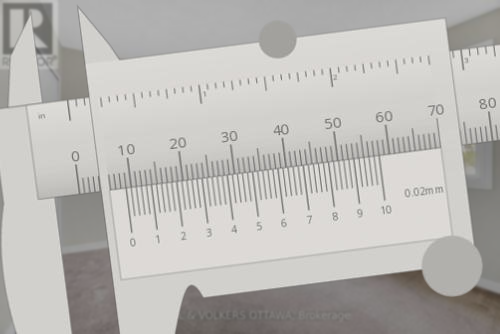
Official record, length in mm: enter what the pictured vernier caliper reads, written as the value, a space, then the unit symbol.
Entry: 9.0 mm
